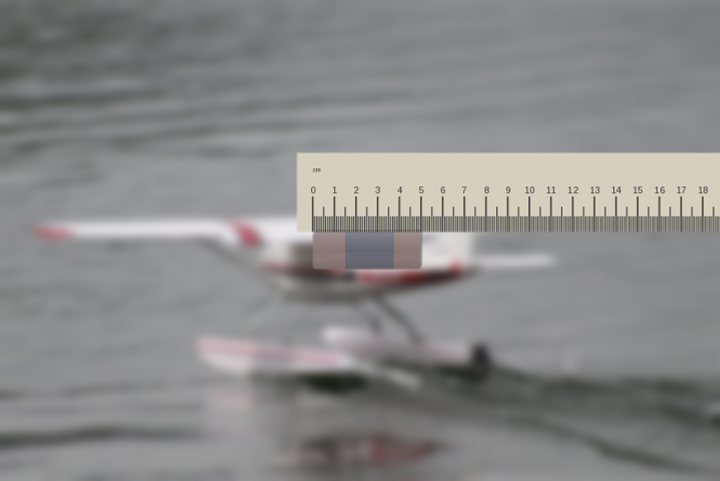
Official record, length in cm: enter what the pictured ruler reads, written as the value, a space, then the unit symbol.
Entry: 5 cm
